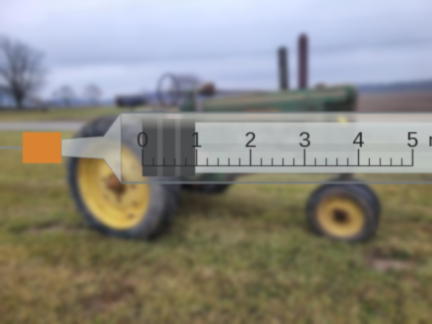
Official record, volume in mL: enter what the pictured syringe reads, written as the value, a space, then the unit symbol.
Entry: 0 mL
